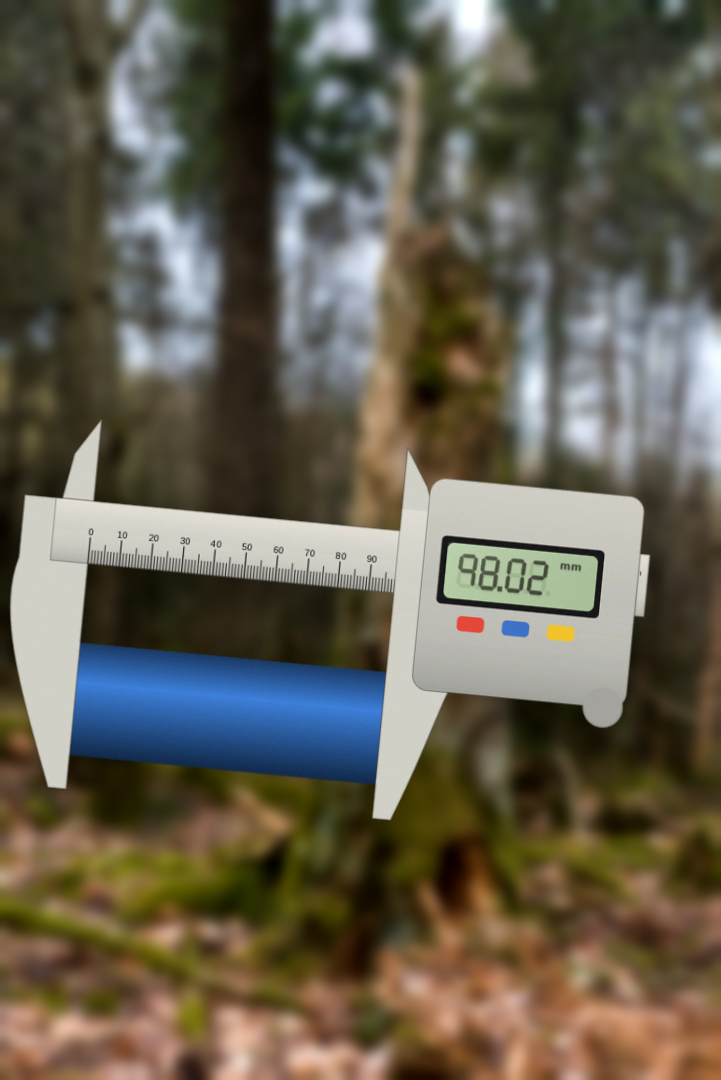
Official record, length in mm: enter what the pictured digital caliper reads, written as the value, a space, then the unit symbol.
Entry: 98.02 mm
